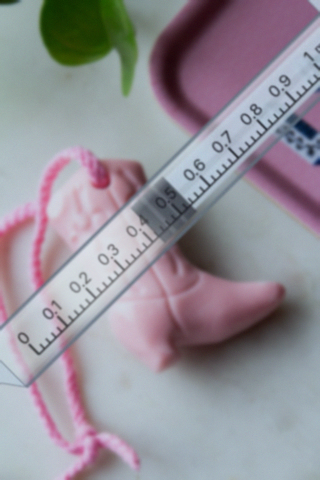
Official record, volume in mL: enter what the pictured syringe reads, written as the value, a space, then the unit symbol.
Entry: 0.42 mL
